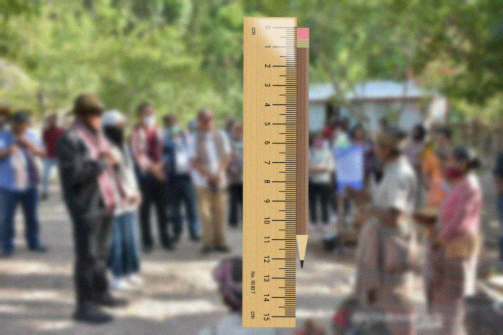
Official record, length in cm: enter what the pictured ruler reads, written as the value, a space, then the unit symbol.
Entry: 12.5 cm
